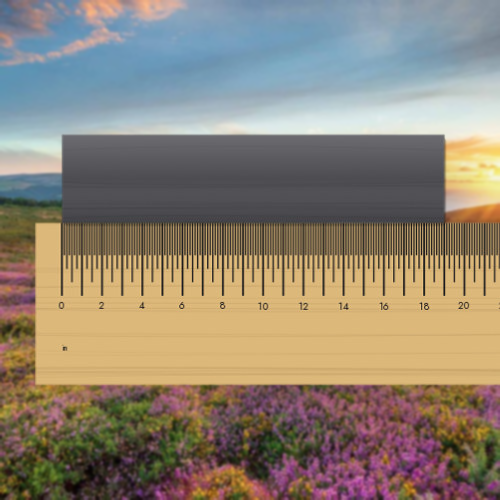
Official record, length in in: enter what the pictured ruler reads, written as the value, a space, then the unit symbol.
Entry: 19 in
